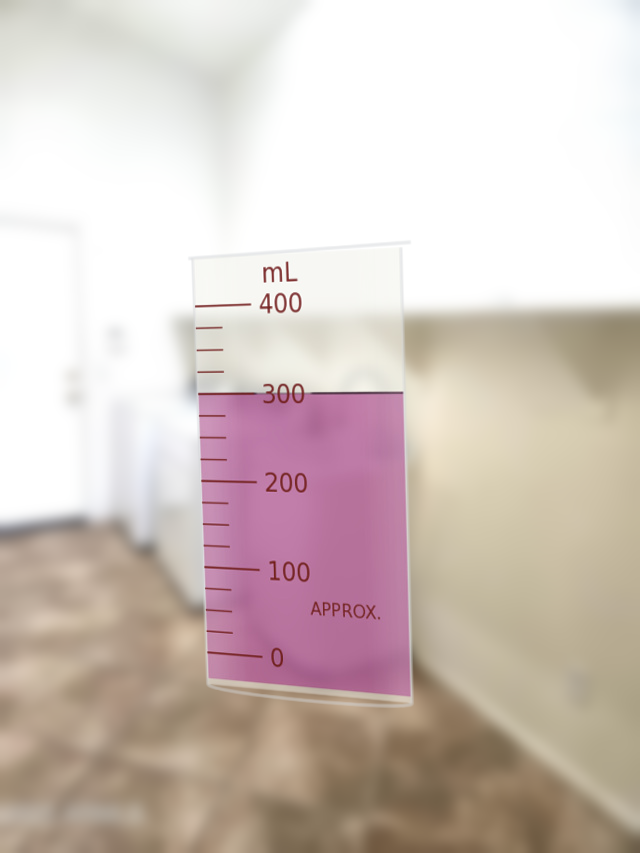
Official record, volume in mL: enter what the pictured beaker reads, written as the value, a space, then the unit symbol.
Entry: 300 mL
